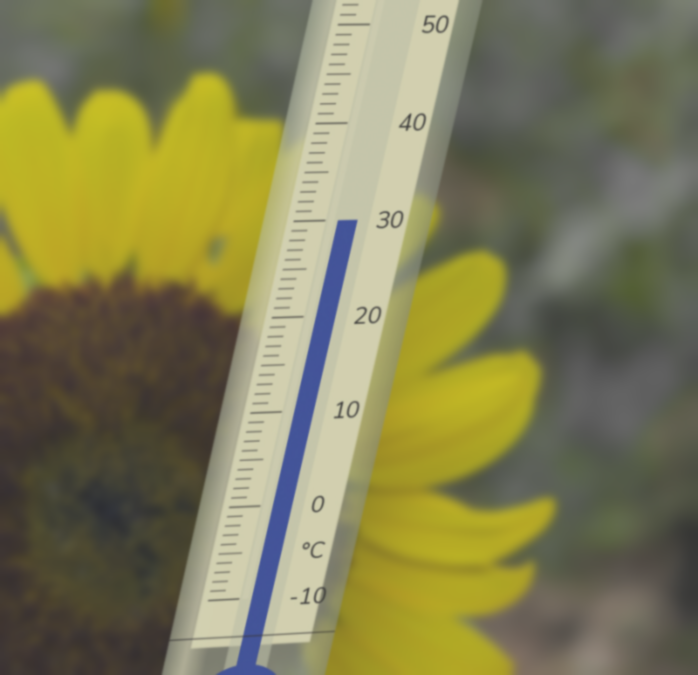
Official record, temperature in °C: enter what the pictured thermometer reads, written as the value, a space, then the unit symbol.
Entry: 30 °C
